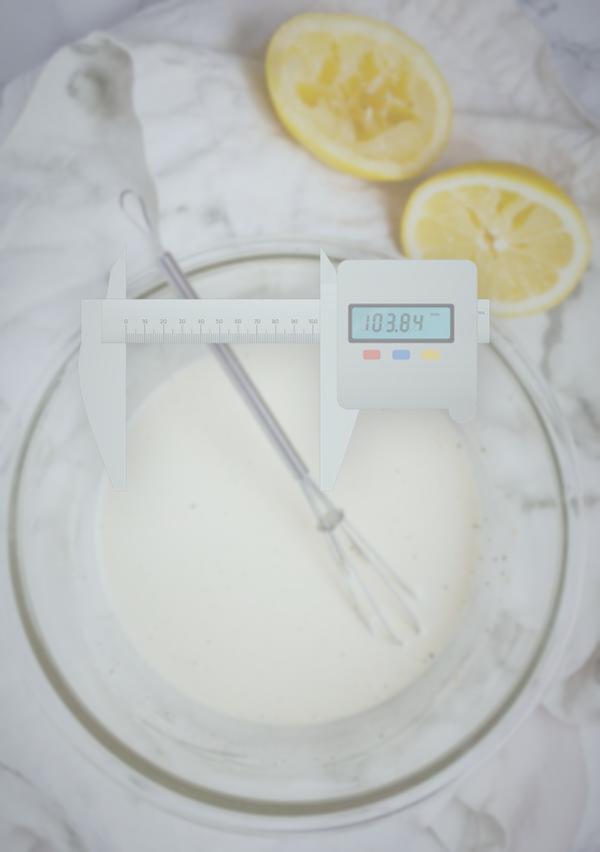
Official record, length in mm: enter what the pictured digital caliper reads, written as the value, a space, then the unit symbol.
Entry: 103.84 mm
